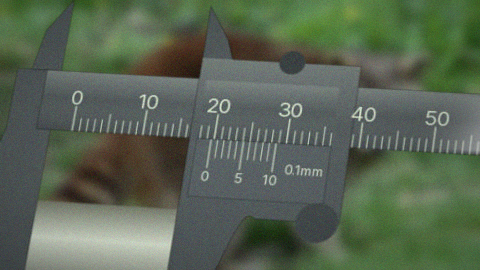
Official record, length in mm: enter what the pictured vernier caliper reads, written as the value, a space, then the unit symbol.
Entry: 19.6 mm
